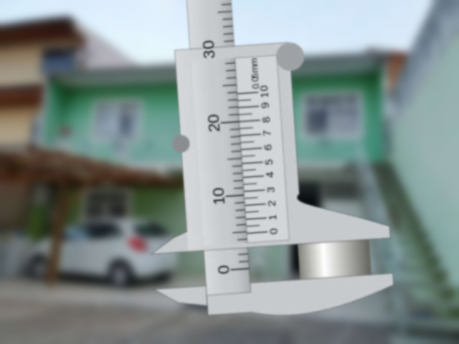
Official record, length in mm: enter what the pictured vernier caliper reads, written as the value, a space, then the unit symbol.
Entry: 4.8 mm
